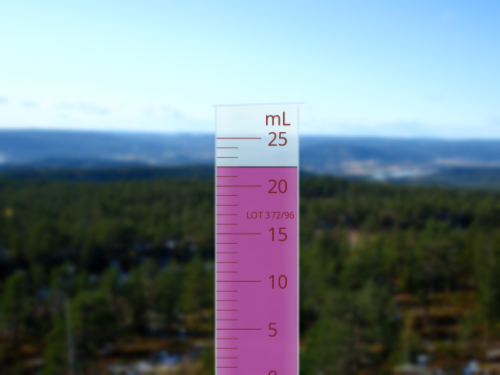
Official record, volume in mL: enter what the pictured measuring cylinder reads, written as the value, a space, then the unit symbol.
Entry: 22 mL
